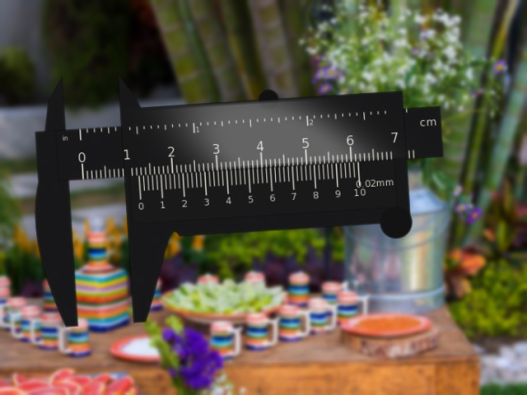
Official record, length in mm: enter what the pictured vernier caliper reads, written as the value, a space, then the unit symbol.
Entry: 12.5 mm
